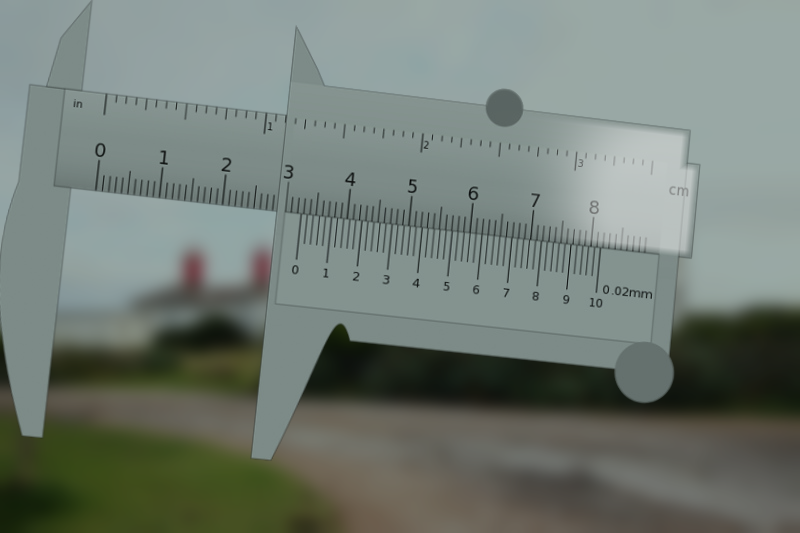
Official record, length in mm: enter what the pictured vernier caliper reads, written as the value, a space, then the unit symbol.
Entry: 32.6 mm
